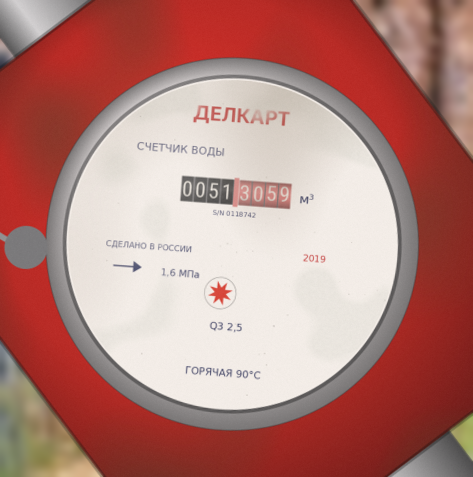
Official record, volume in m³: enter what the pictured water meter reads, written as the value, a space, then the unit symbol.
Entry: 51.3059 m³
